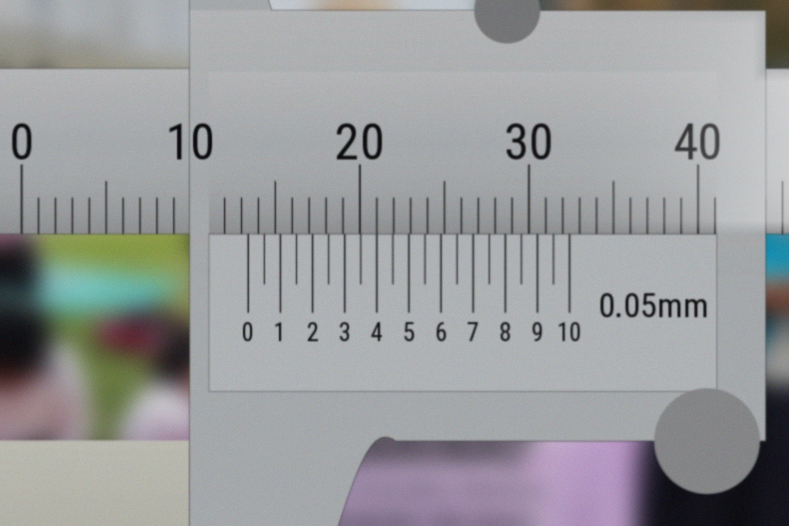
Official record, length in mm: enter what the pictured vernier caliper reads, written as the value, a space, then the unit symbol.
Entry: 13.4 mm
